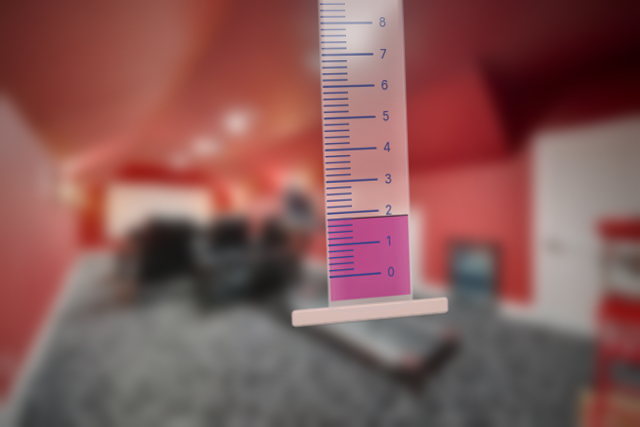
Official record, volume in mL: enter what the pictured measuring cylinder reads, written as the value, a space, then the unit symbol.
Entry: 1.8 mL
